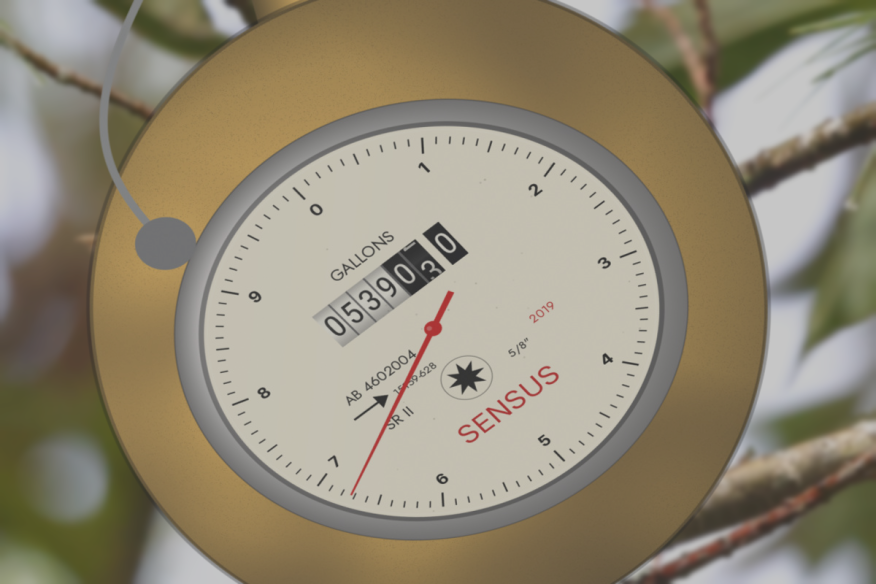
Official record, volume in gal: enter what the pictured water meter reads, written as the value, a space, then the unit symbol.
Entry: 539026.7 gal
